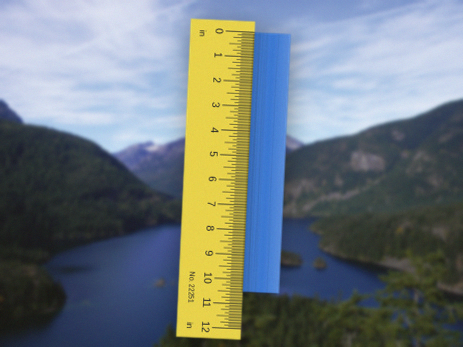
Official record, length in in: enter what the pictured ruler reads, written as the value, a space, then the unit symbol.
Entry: 10.5 in
